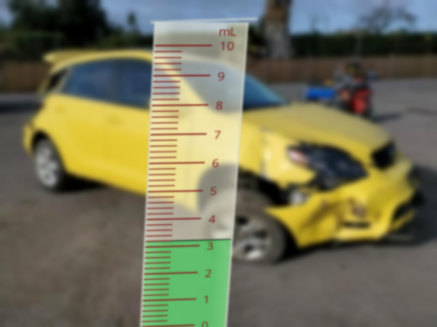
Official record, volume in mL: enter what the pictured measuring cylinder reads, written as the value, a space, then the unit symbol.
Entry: 3.2 mL
